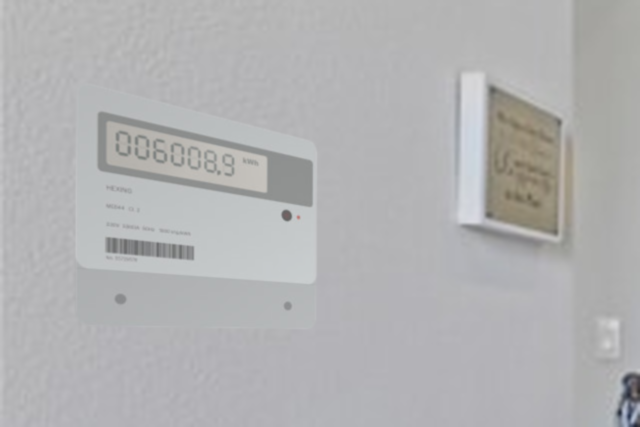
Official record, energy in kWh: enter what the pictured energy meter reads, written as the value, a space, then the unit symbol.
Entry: 6008.9 kWh
